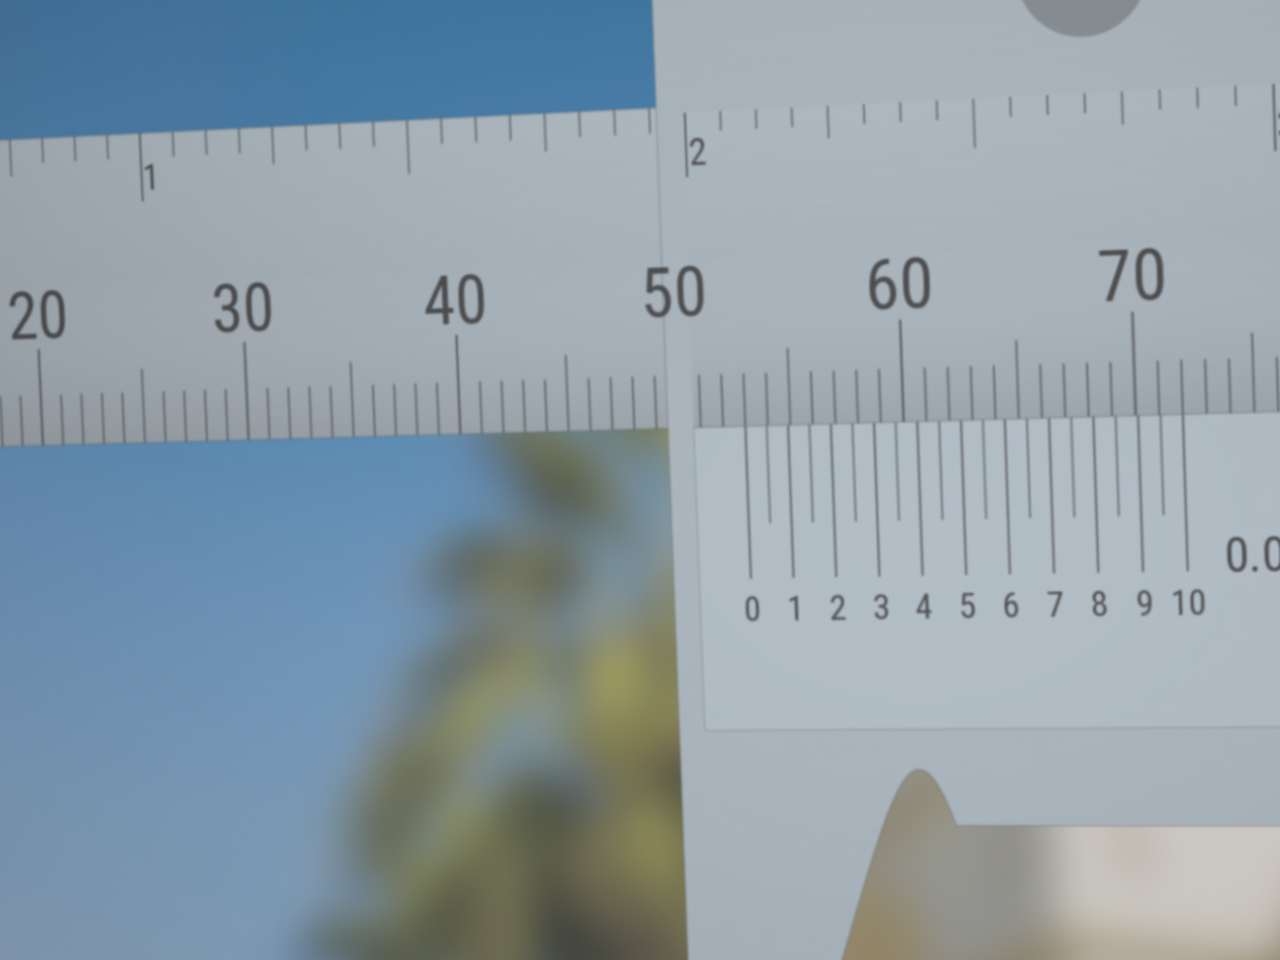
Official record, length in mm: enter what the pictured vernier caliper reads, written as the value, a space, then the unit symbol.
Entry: 53.0 mm
